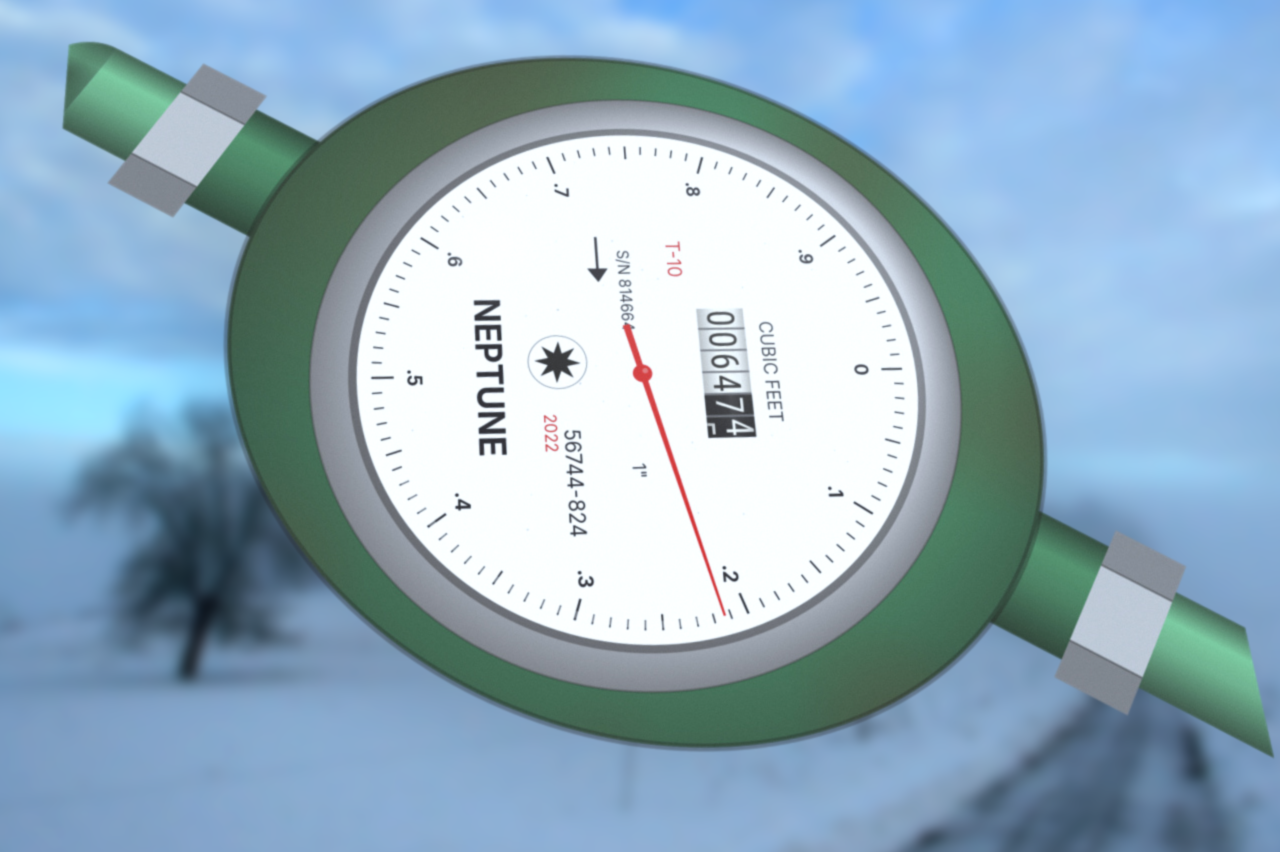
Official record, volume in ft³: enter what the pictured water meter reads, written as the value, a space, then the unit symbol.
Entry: 6474.21 ft³
